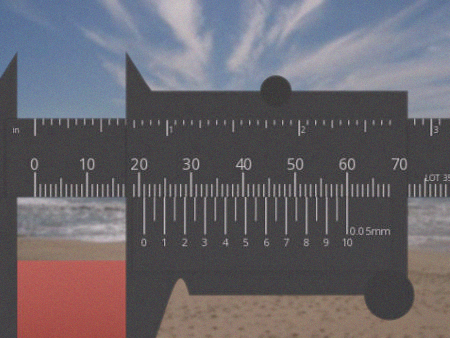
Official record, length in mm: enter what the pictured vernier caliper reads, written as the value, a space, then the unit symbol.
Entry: 21.0 mm
